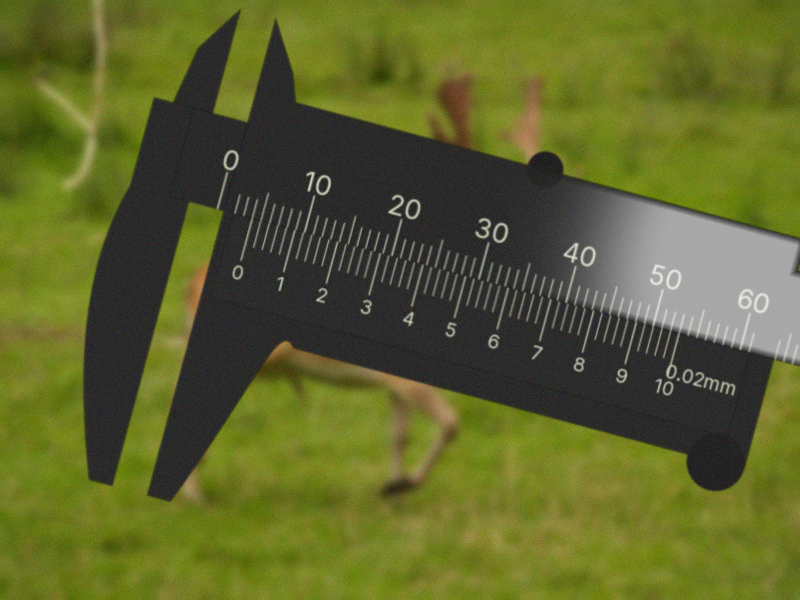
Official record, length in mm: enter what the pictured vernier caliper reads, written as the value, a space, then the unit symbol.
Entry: 4.0 mm
